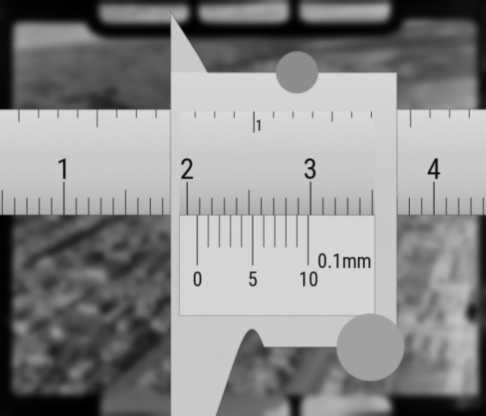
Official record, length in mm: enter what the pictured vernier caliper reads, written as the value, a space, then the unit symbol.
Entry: 20.8 mm
